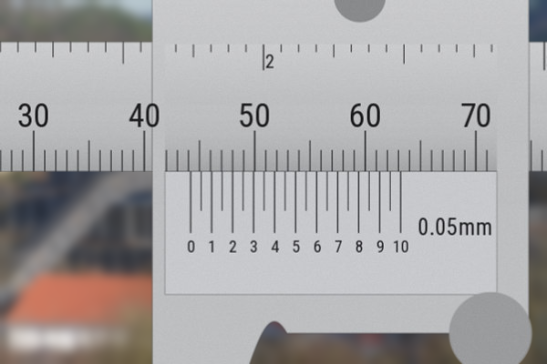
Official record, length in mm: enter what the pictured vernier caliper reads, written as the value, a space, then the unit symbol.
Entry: 44.2 mm
